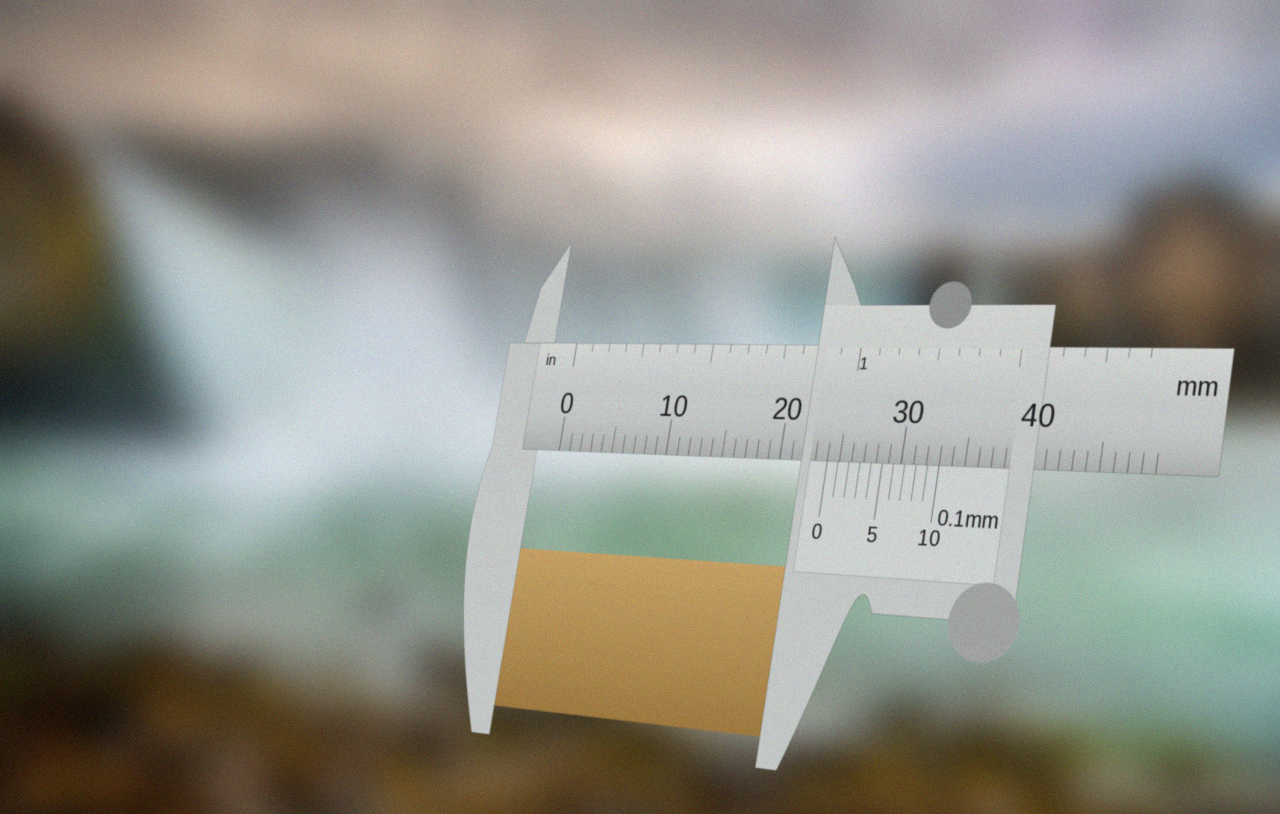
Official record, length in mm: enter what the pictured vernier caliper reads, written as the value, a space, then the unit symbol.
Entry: 24.0 mm
